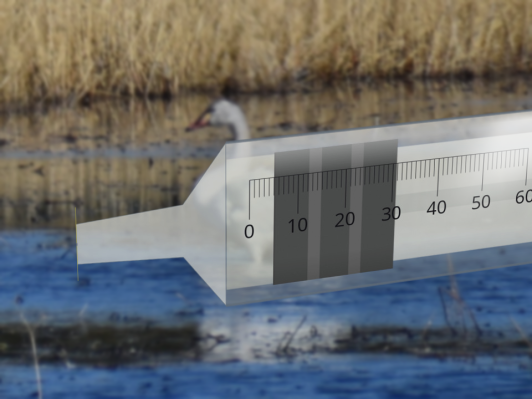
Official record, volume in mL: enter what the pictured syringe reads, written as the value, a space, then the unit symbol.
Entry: 5 mL
